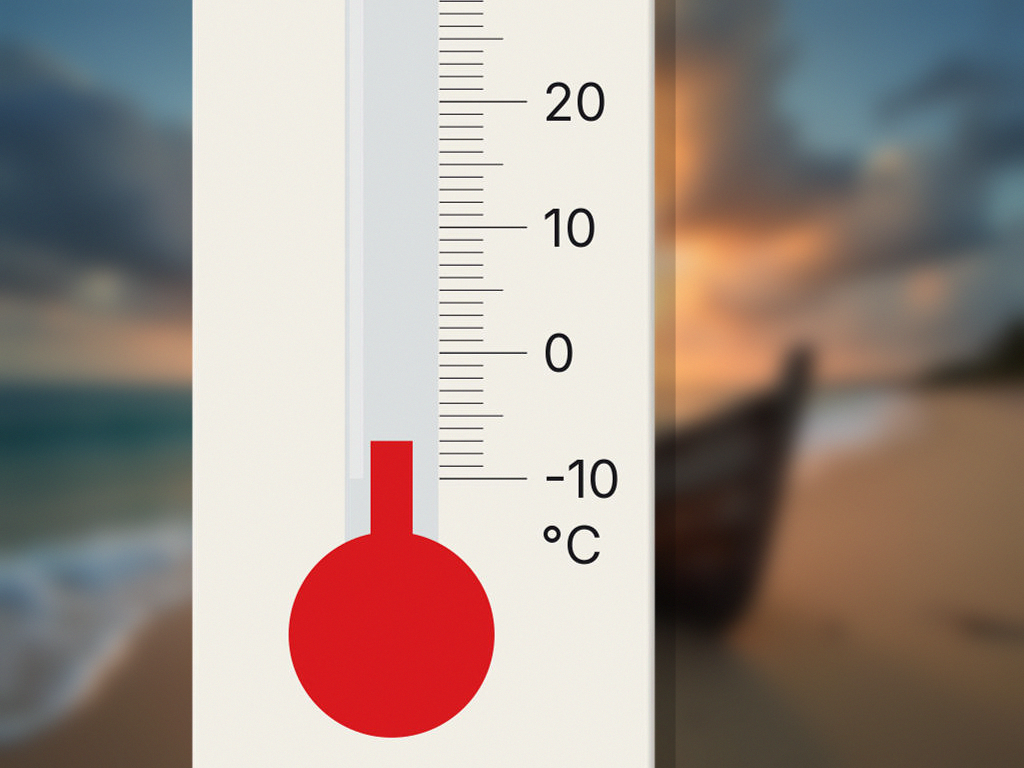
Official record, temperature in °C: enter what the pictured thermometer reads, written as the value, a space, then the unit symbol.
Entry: -7 °C
